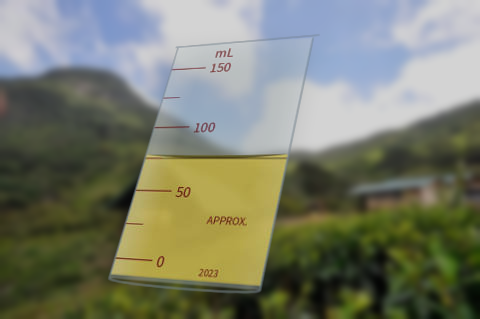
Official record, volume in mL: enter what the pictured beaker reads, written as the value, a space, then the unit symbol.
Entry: 75 mL
